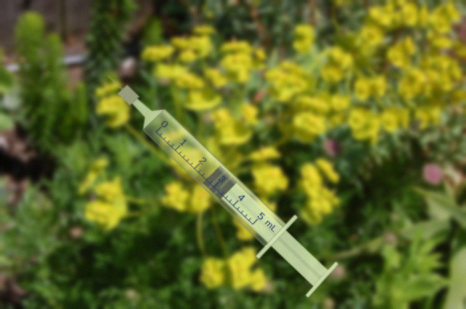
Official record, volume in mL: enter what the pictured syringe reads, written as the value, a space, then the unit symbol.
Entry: 2.6 mL
